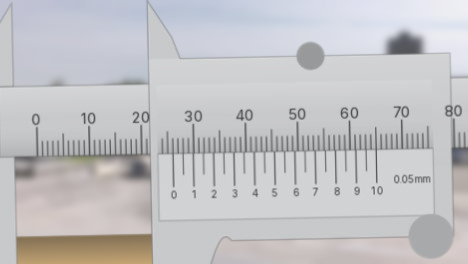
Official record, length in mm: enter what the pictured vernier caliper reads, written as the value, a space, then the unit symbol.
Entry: 26.0 mm
